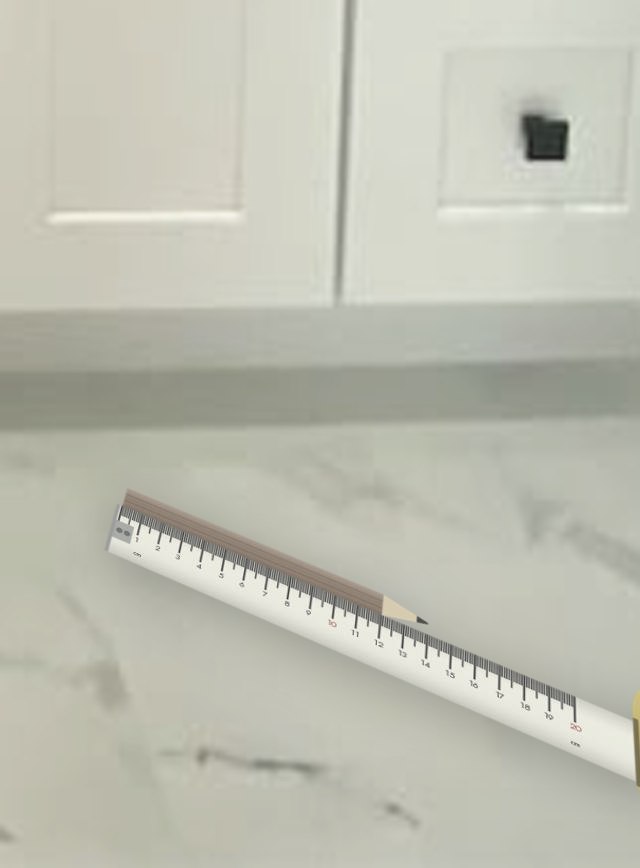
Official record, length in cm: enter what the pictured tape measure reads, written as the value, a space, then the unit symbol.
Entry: 14 cm
